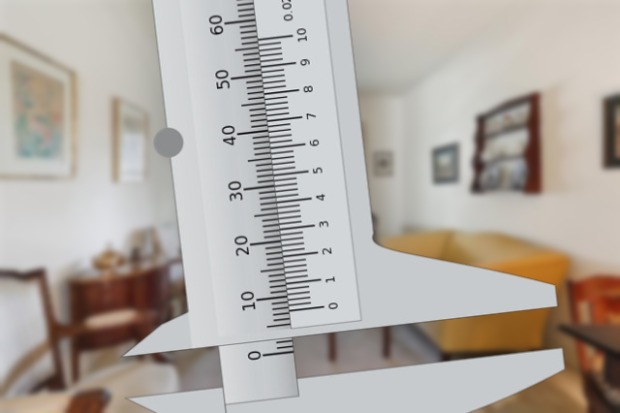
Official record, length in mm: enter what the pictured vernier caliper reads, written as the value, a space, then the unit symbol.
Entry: 7.4 mm
